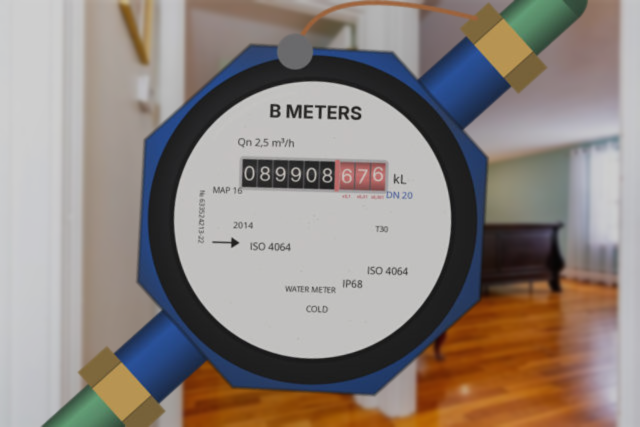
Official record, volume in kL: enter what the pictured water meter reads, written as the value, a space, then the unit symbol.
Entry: 89908.676 kL
